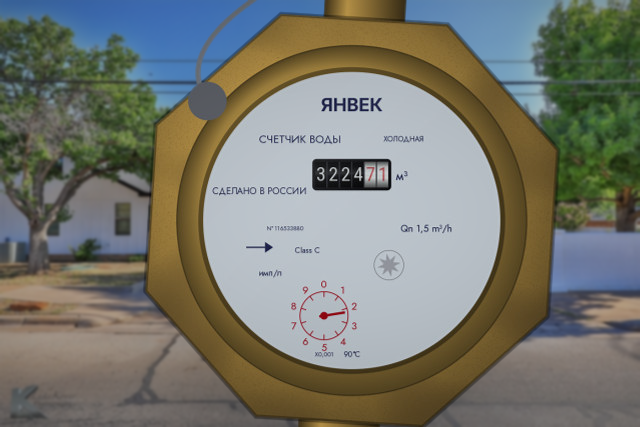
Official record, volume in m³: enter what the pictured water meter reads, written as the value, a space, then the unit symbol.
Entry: 3224.712 m³
